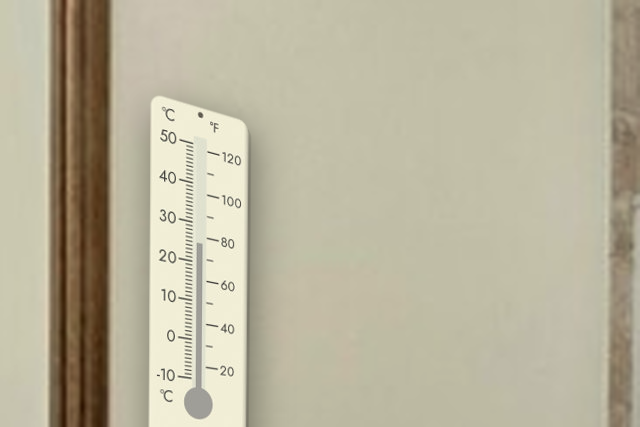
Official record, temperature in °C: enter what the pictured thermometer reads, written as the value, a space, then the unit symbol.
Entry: 25 °C
